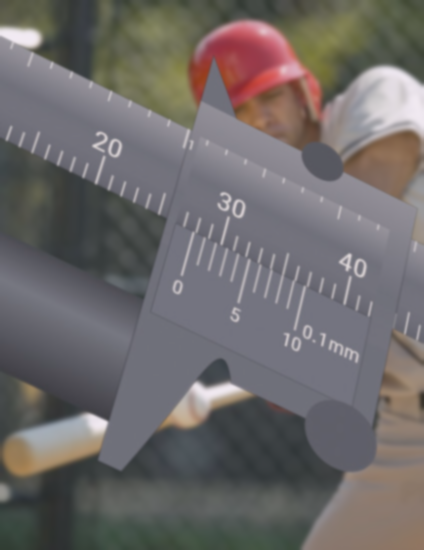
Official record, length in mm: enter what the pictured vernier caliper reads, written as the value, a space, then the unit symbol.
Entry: 27.8 mm
